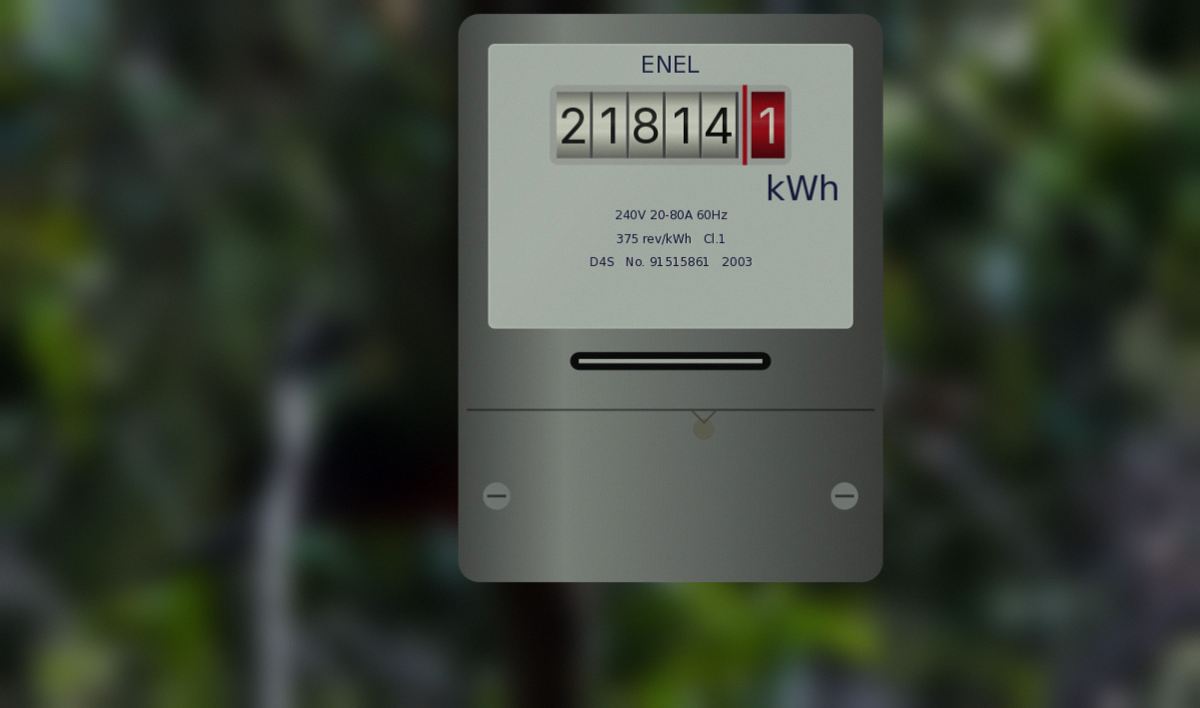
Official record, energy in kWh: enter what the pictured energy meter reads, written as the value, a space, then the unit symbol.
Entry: 21814.1 kWh
